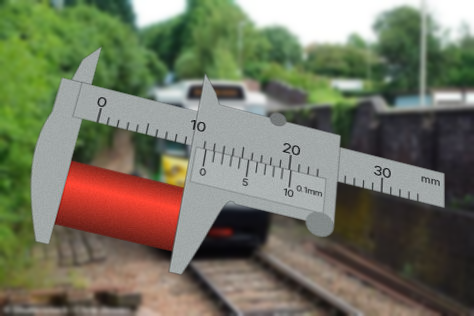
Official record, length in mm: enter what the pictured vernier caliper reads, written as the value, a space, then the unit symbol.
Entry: 11.2 mm
